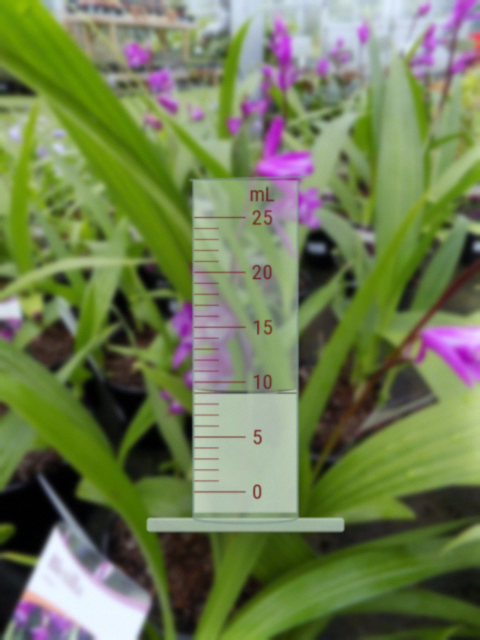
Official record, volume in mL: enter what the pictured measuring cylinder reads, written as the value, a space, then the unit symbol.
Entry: 9 mL
